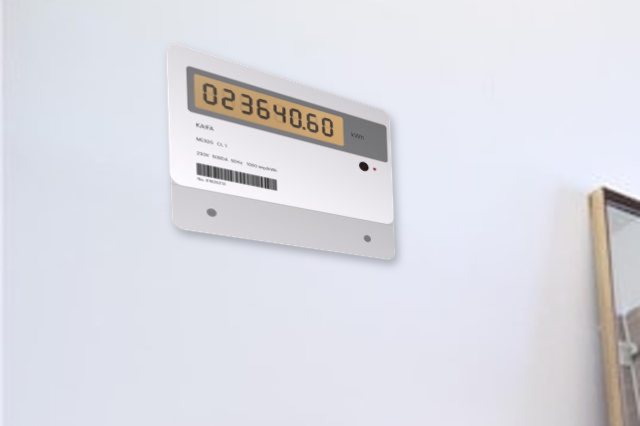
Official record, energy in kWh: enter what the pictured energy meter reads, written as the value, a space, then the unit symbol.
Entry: 23640.60 kWh
